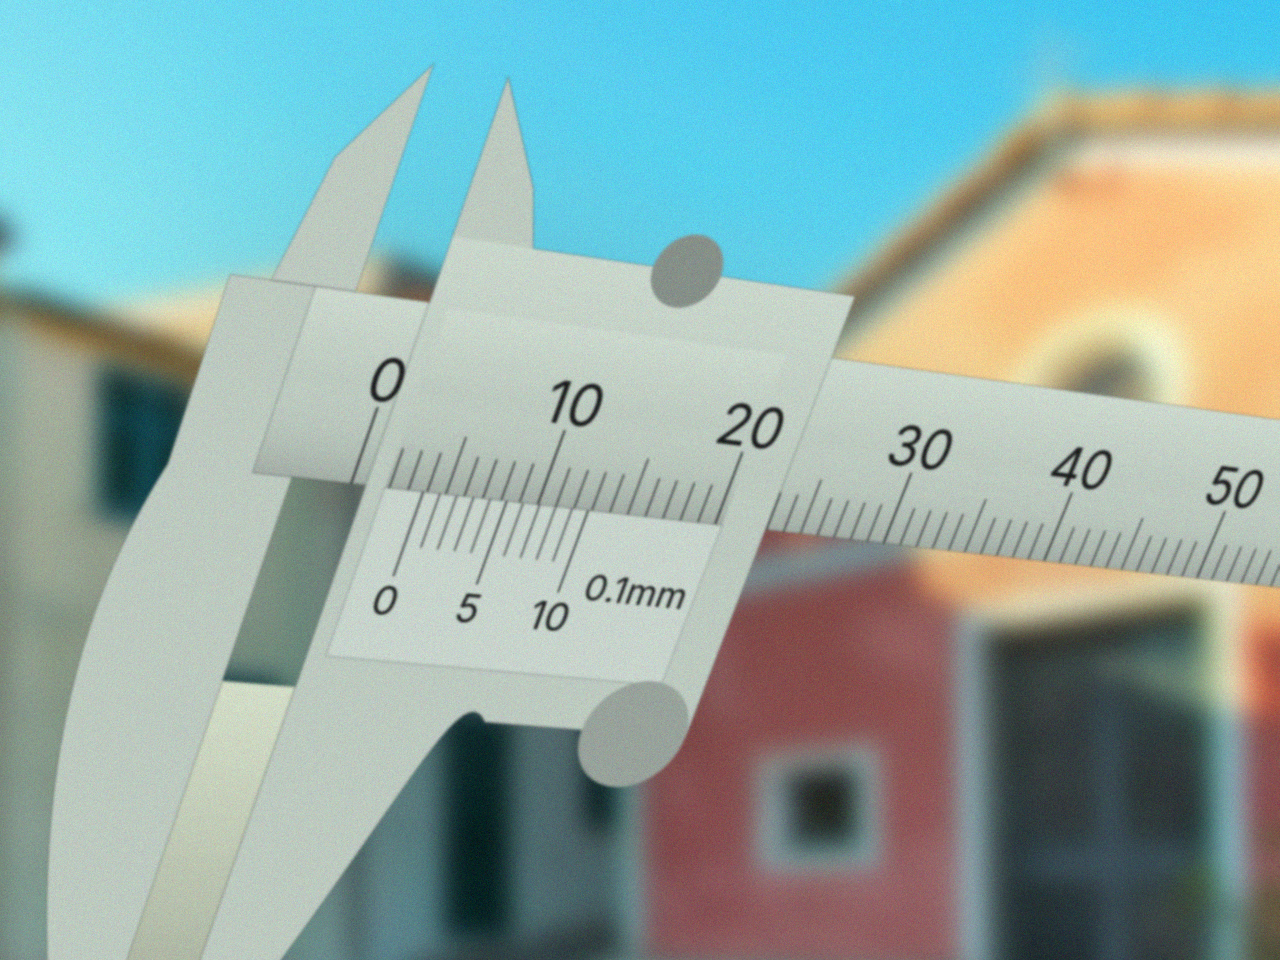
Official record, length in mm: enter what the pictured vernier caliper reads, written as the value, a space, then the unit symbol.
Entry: 3.8 mm
